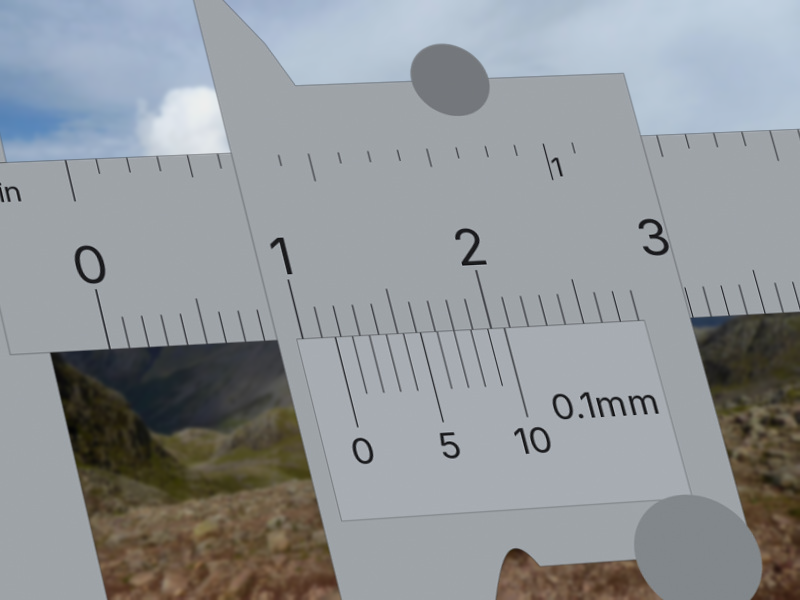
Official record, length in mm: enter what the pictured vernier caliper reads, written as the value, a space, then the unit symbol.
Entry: 11.7 mm
